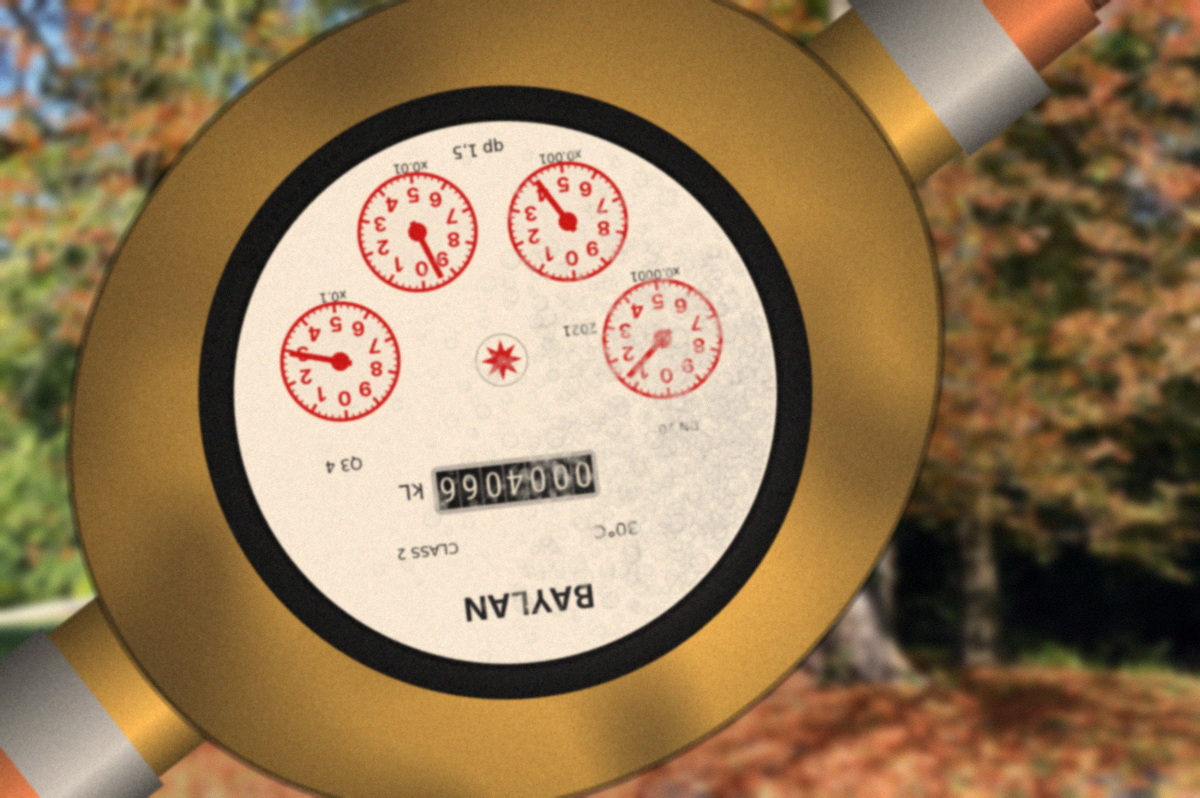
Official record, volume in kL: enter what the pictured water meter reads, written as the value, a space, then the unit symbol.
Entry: 4066.2941 kL
